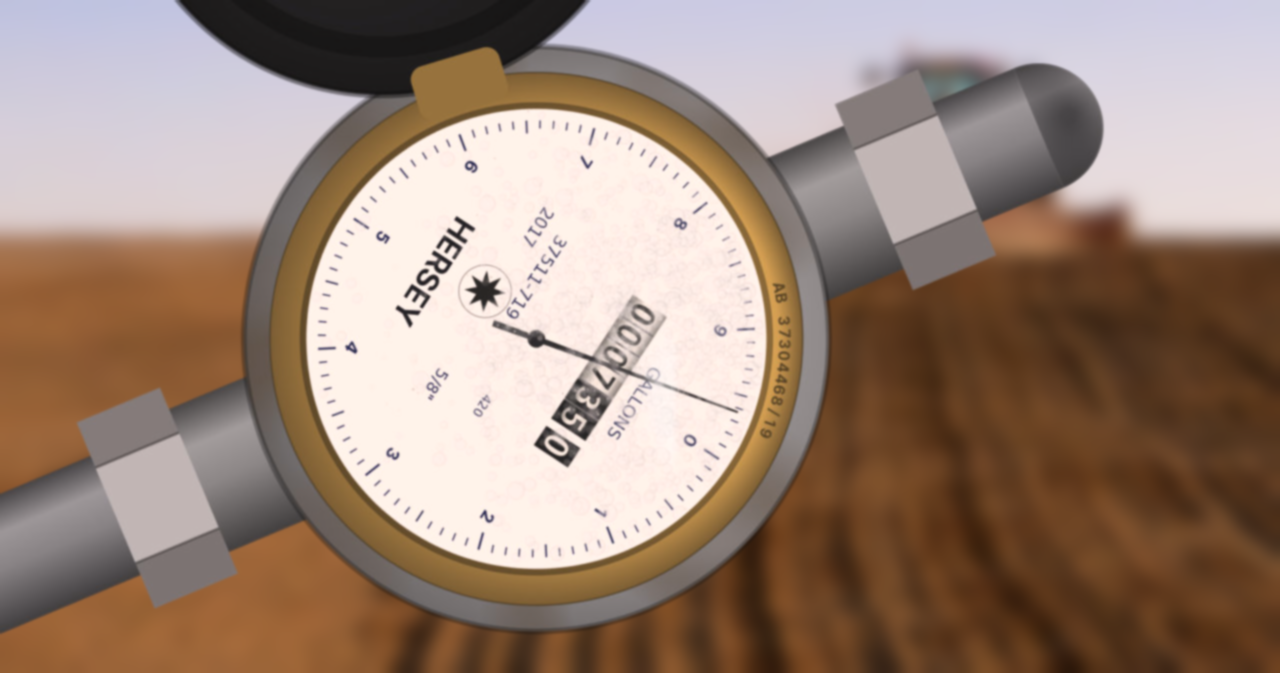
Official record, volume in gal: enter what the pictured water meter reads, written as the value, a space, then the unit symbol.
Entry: 7349.6 gal
